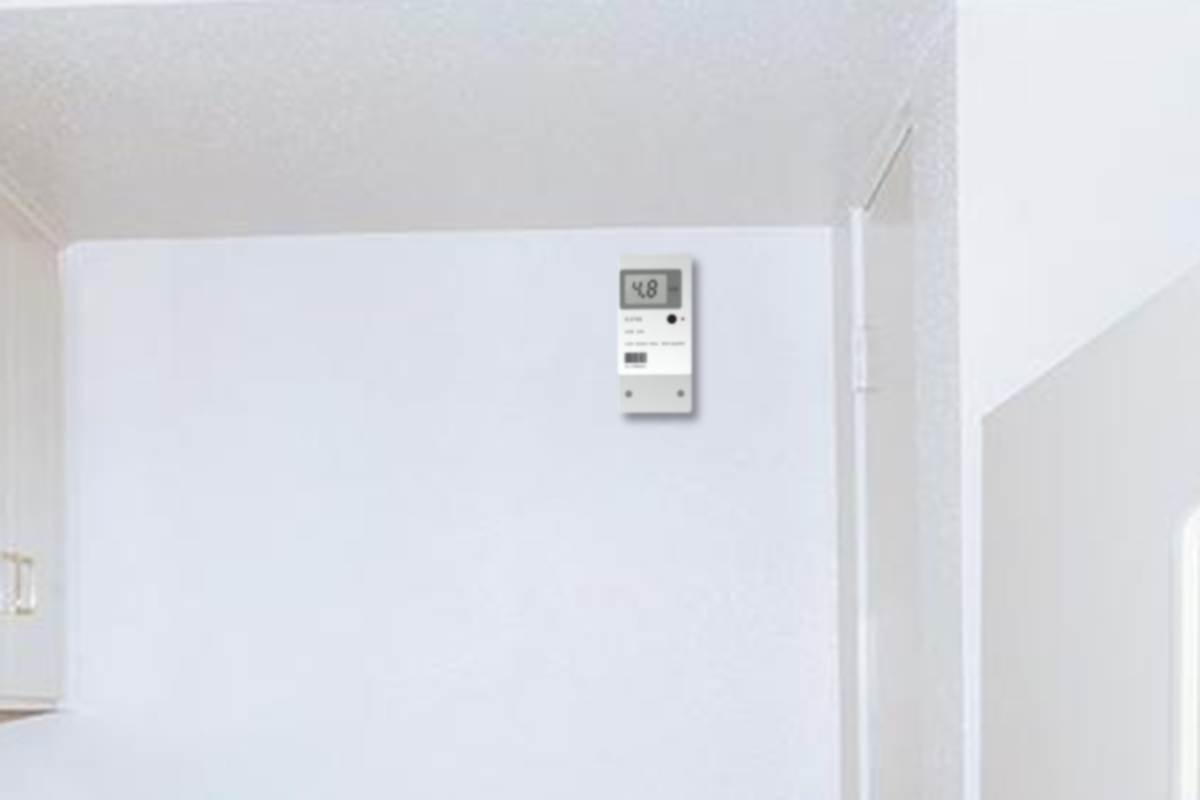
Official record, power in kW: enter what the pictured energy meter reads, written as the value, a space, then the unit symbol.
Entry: 4.8 kW
